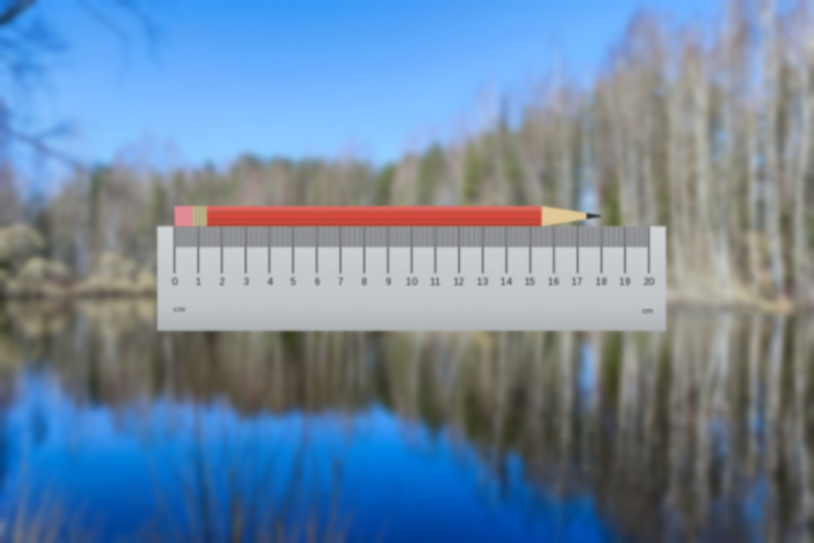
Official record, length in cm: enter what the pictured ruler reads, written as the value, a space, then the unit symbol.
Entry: 18 cm
